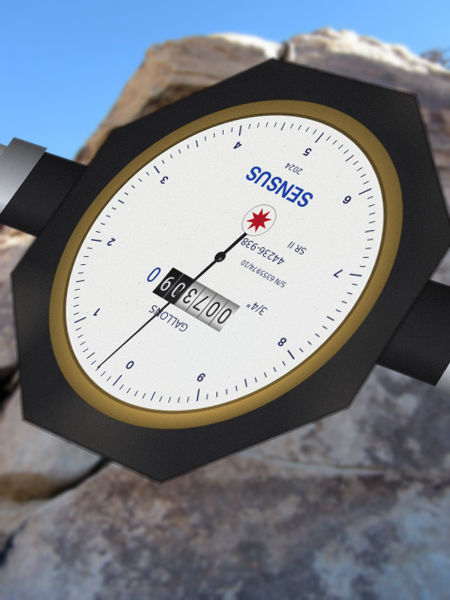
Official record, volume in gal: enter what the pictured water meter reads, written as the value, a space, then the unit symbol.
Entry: 73090.3 gal
